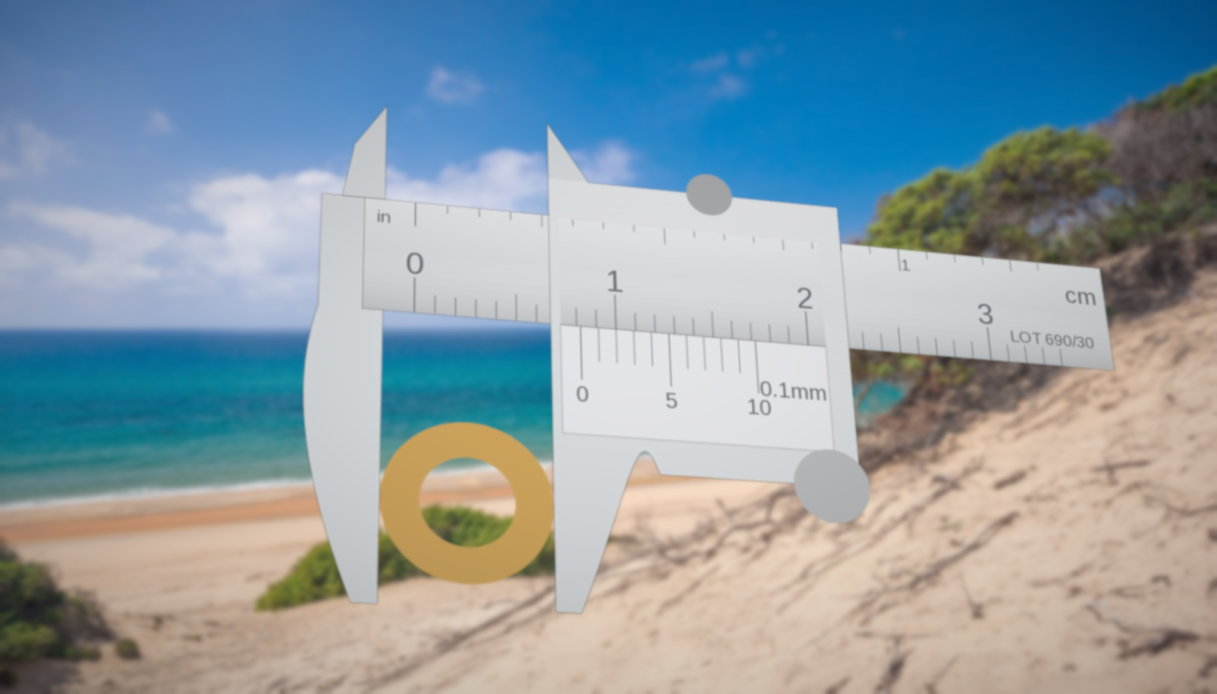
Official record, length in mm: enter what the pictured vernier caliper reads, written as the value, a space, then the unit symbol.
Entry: 8.2 mm
